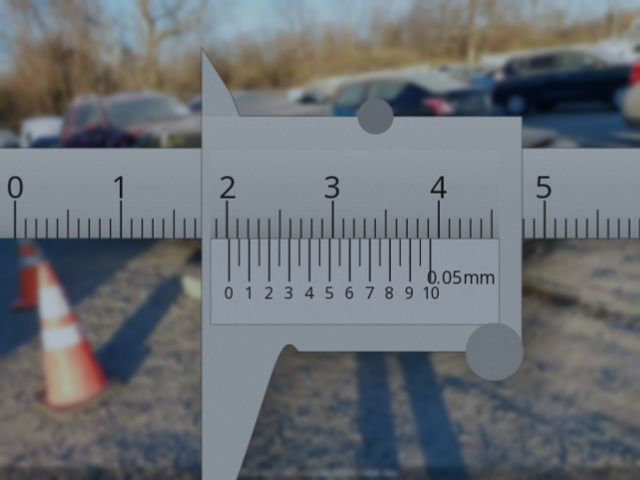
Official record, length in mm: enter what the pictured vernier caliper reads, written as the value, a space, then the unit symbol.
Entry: 20.2 mm
